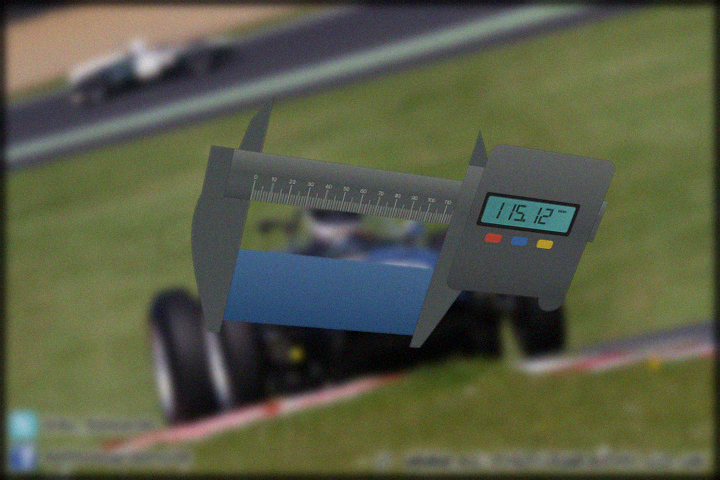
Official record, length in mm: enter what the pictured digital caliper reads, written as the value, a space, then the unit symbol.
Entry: 115.12 mm
